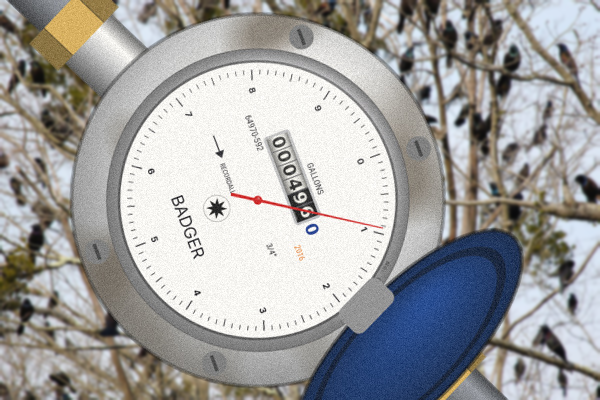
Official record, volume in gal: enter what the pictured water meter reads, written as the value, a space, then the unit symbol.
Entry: 4960.9 gal
